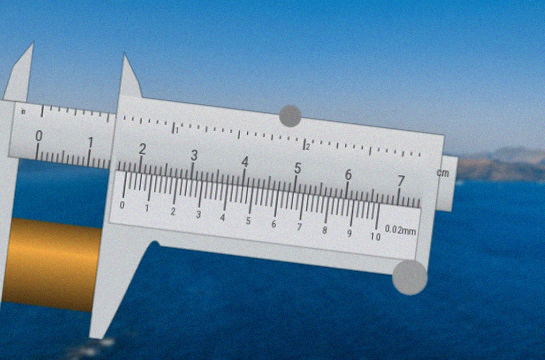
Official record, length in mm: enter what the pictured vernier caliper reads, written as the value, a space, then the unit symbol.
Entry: 17.5 mm
